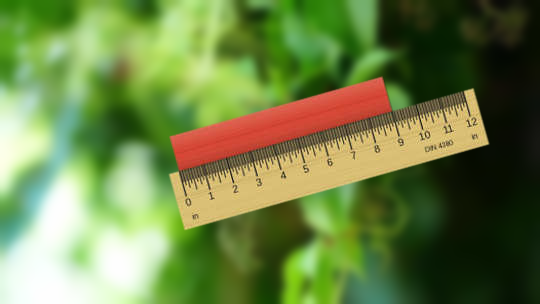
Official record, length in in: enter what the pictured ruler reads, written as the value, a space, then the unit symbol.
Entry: 9 in
